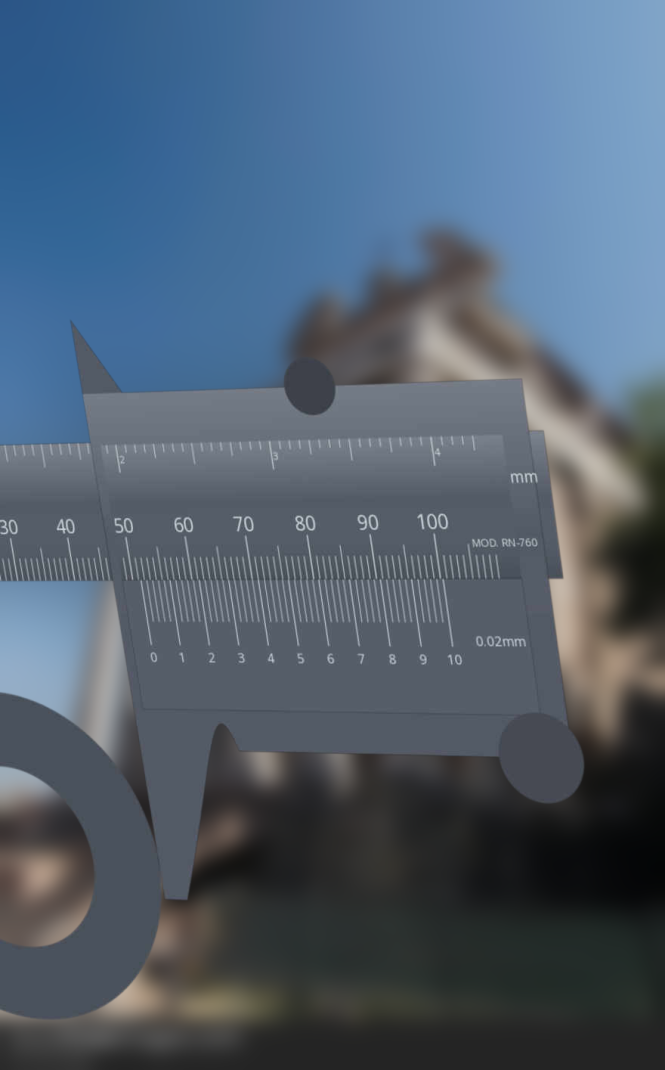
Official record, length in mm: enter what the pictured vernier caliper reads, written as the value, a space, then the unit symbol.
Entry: 51.4 mm
